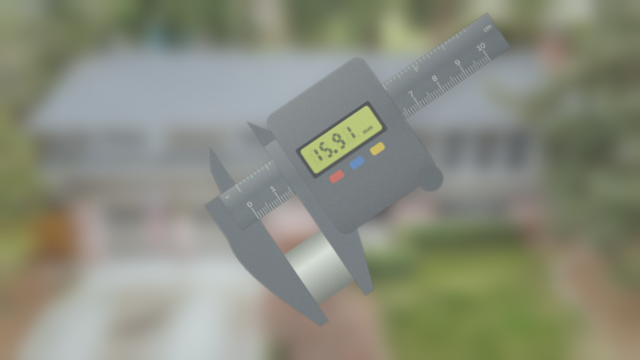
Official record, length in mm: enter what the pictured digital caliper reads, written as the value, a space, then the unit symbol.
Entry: 15.91 mm
